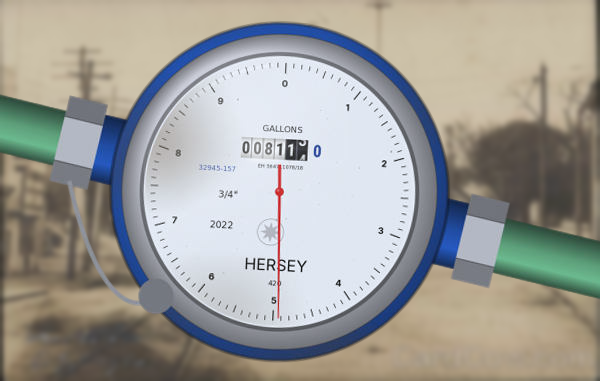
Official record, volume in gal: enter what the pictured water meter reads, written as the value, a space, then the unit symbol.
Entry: 81134.9 gal
